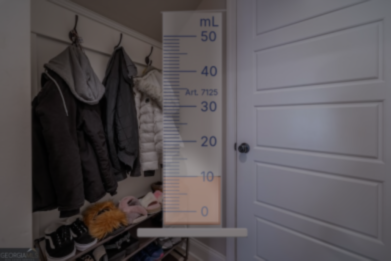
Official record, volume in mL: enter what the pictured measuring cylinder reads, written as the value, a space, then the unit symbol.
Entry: 10 mL
